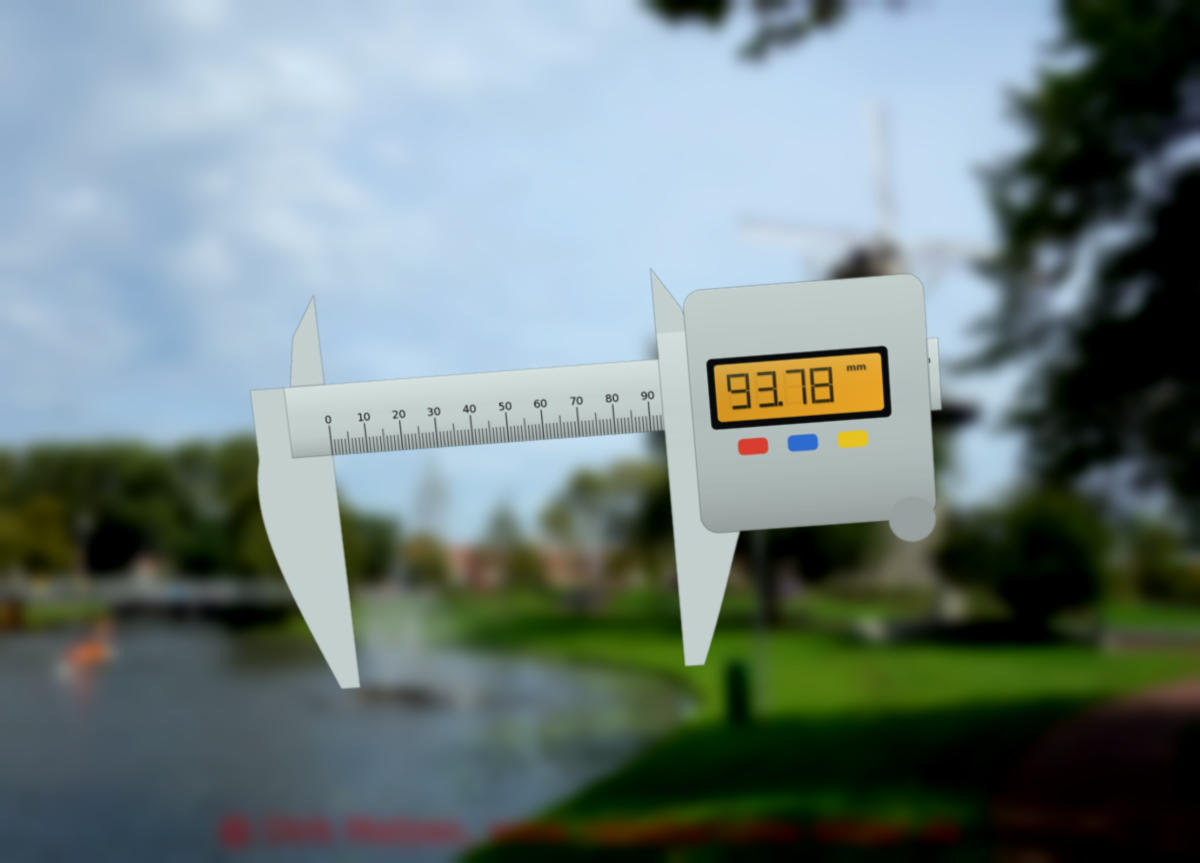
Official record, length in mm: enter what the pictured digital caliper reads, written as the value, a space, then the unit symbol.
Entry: 93.78 mm
